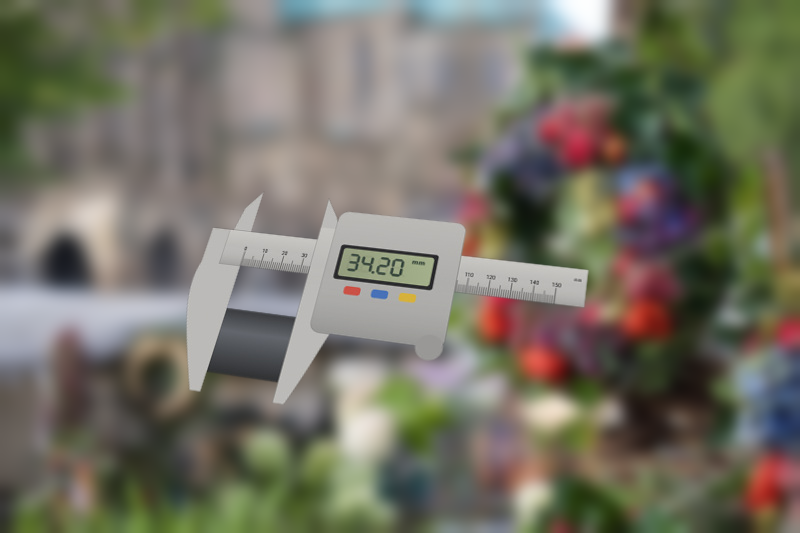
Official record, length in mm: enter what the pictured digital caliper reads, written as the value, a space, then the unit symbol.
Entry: 34.20 mm
